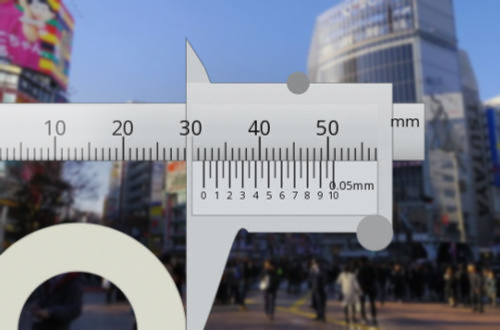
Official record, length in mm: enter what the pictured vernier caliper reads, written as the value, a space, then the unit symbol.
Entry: 31.8 mm
